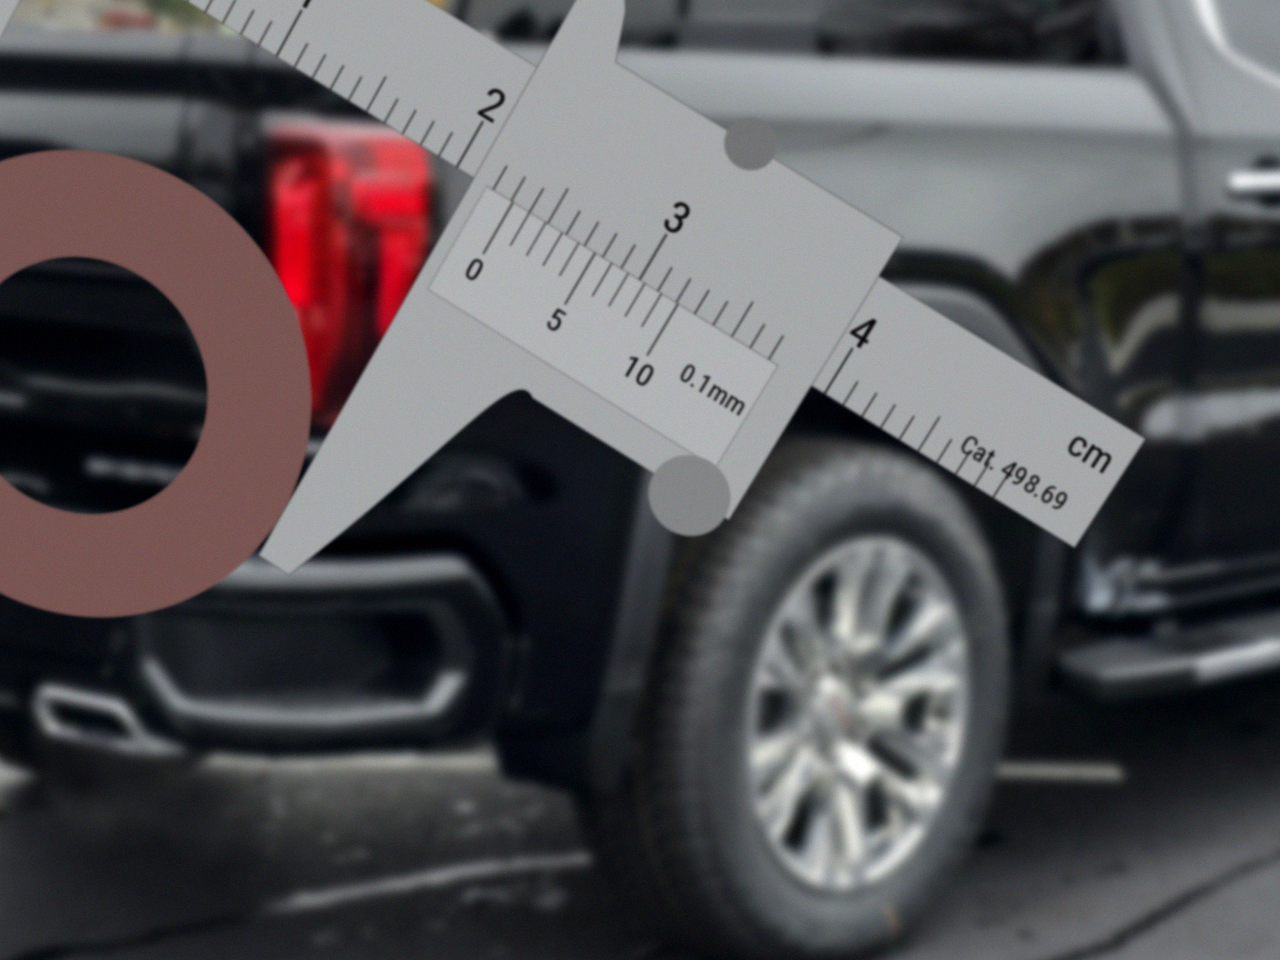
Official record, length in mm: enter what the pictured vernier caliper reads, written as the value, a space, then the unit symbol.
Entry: 23.1 mm
